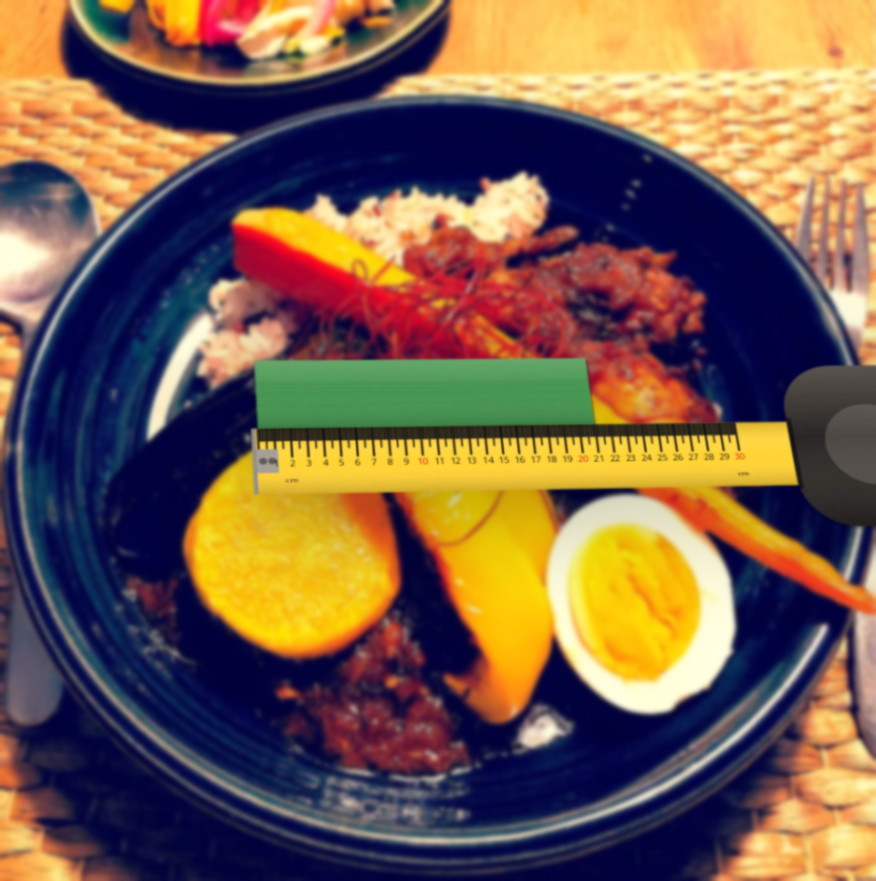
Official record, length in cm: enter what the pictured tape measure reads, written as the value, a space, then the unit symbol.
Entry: 21 cm
